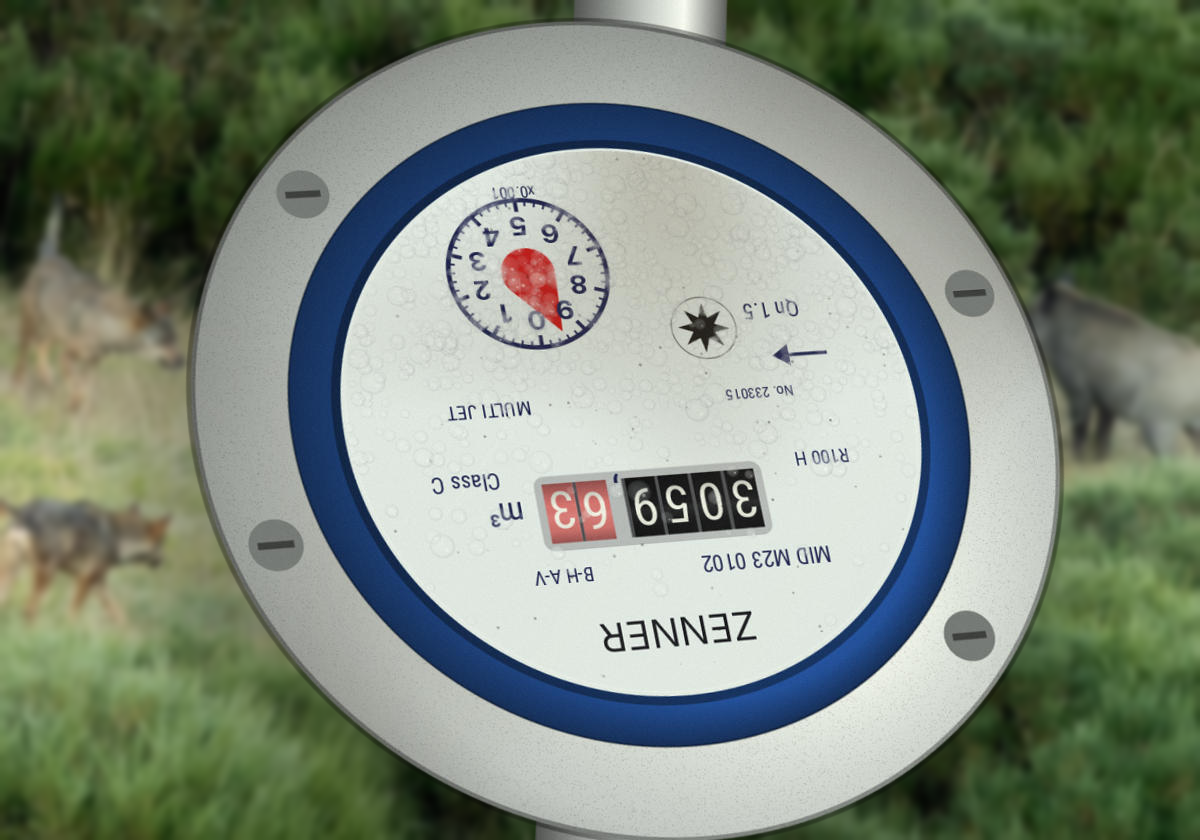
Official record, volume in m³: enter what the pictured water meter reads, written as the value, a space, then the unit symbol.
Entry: 3059.629 m³
